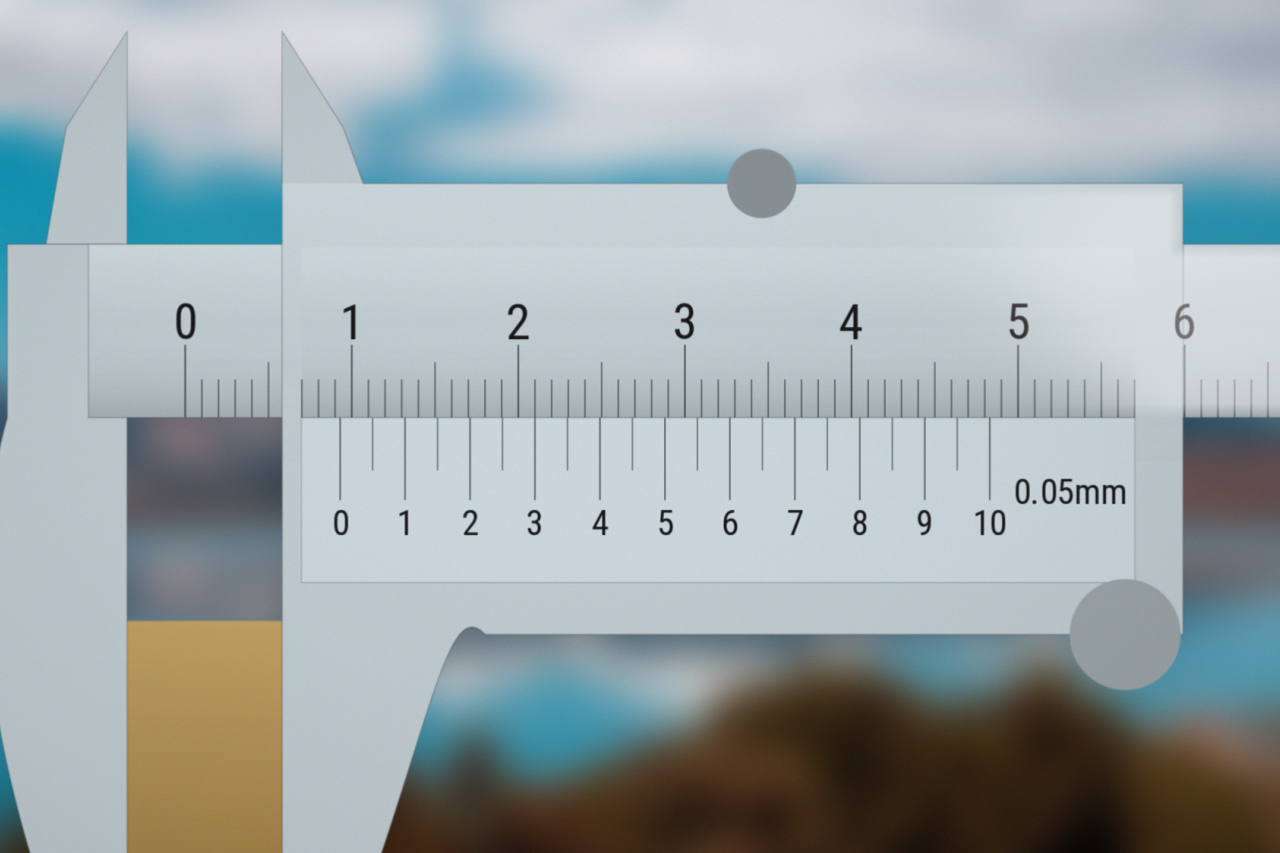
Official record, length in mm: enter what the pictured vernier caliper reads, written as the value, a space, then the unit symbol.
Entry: 9.3 mm
